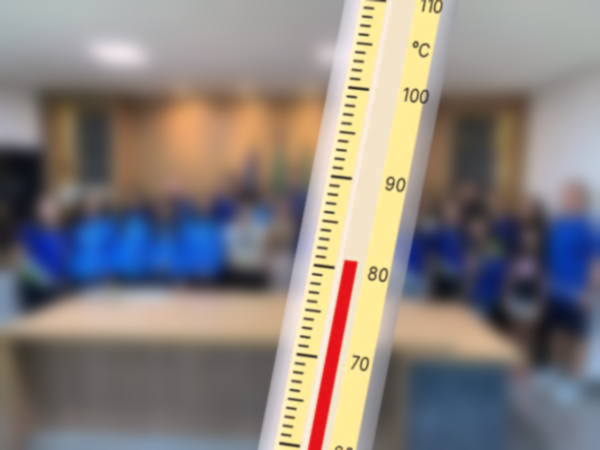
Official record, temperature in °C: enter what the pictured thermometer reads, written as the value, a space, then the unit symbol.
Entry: 81 °C
